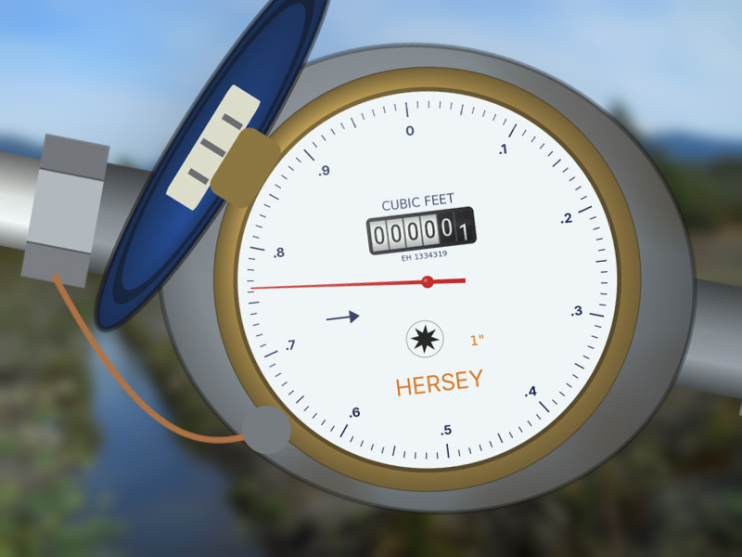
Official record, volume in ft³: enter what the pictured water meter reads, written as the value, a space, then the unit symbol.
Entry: 0.76 ft³
